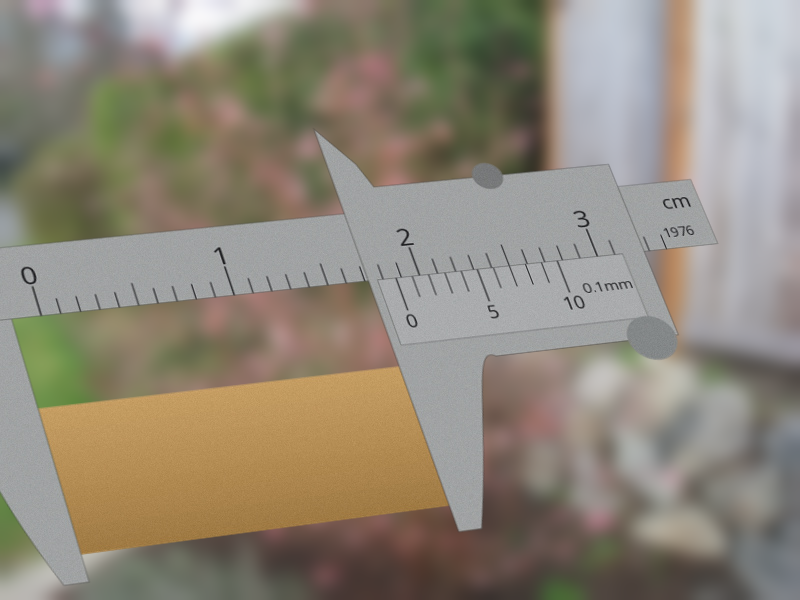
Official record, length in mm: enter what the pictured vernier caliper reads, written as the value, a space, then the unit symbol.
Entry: 18.7 mm
